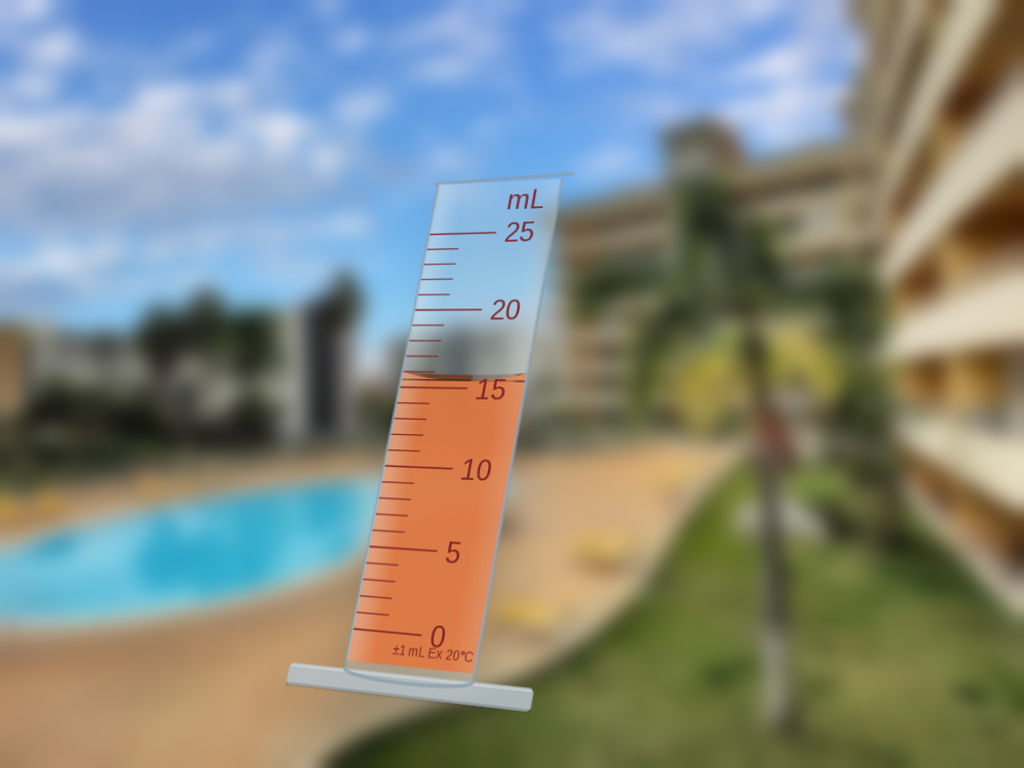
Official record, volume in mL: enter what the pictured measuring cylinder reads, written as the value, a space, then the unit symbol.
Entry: 15.5 mL
